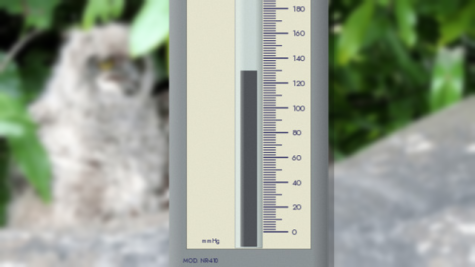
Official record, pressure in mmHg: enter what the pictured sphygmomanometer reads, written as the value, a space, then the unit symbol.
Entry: 130 mmHg
